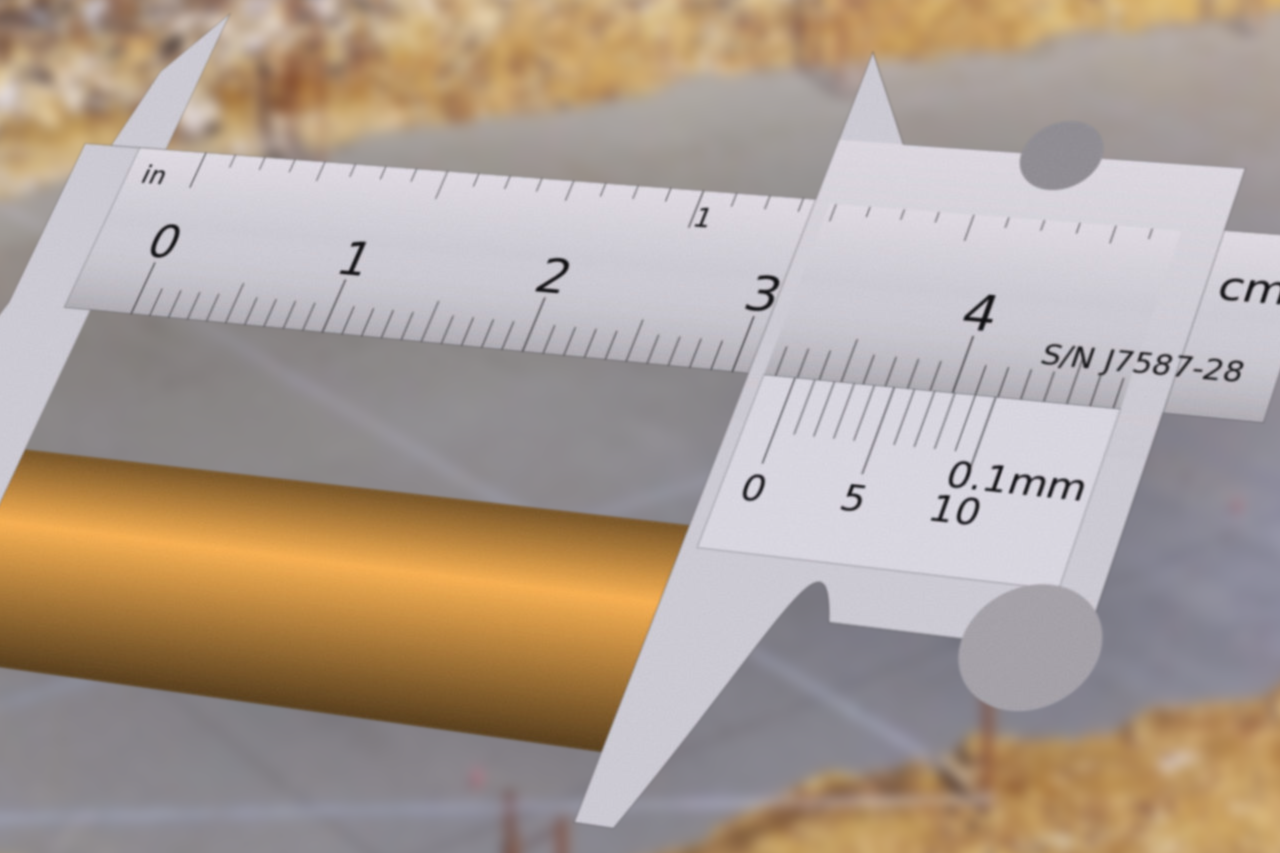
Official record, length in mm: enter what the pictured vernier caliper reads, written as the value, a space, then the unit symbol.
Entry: 32.9 mm
